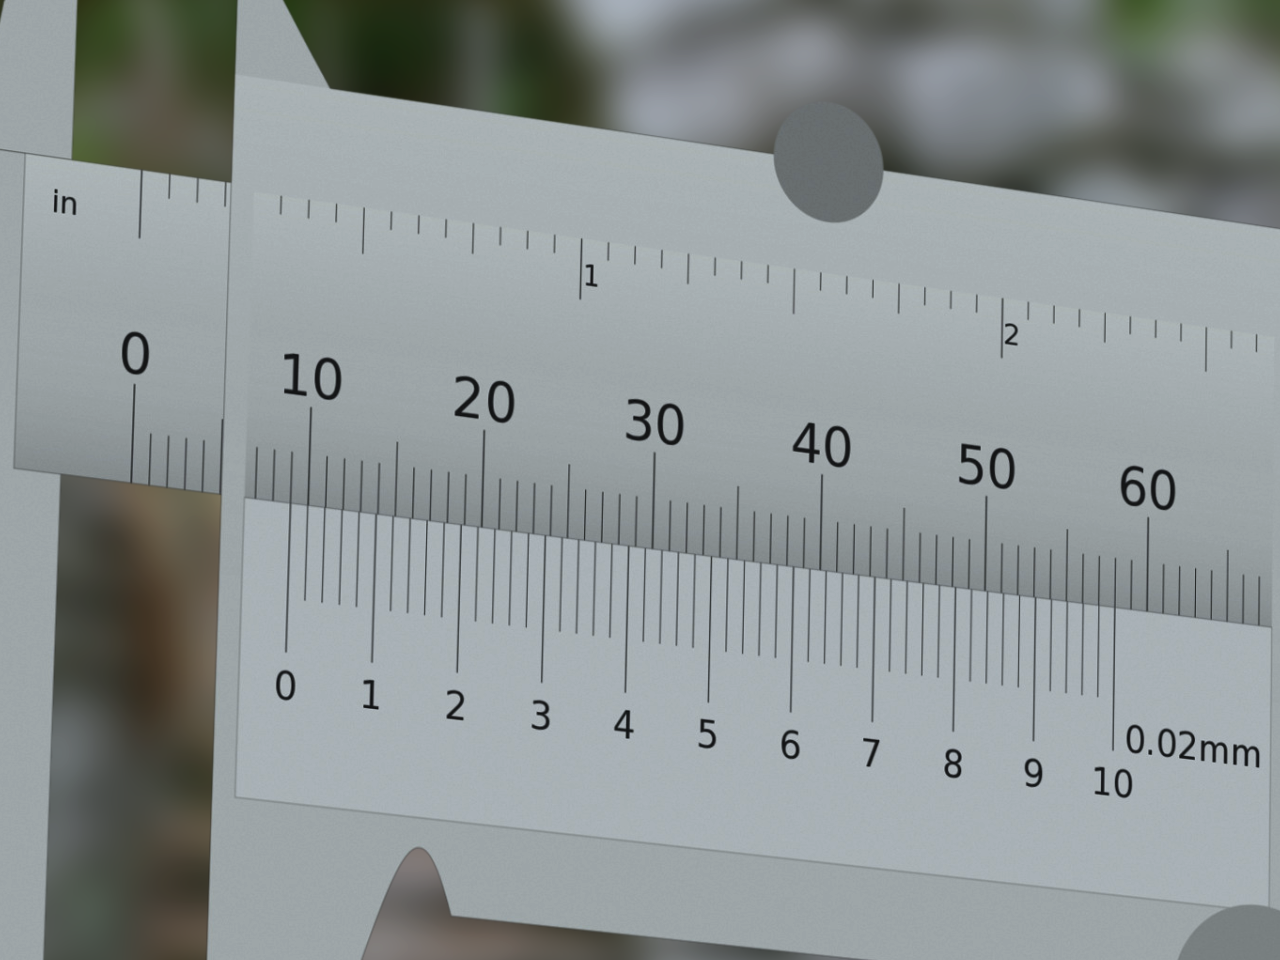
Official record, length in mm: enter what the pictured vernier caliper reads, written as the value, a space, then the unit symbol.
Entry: 9.0 mm
